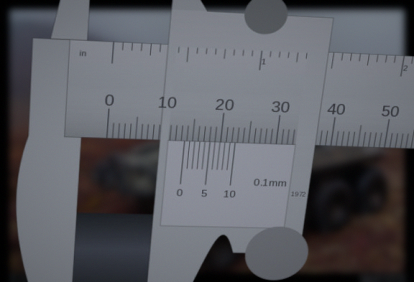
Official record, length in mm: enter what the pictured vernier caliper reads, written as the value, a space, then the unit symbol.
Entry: 13.6 mm
